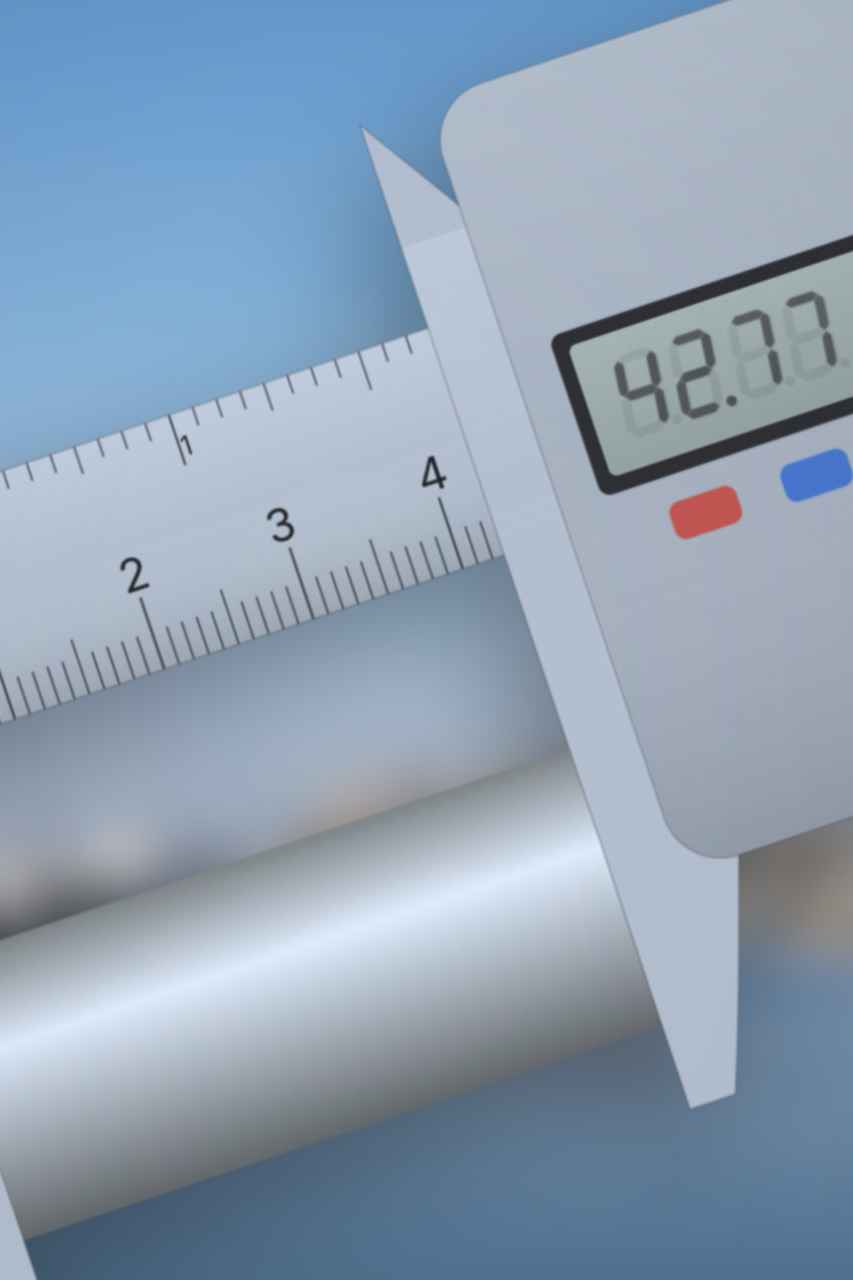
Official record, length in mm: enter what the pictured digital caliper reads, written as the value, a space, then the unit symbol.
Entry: 42.77 mm
